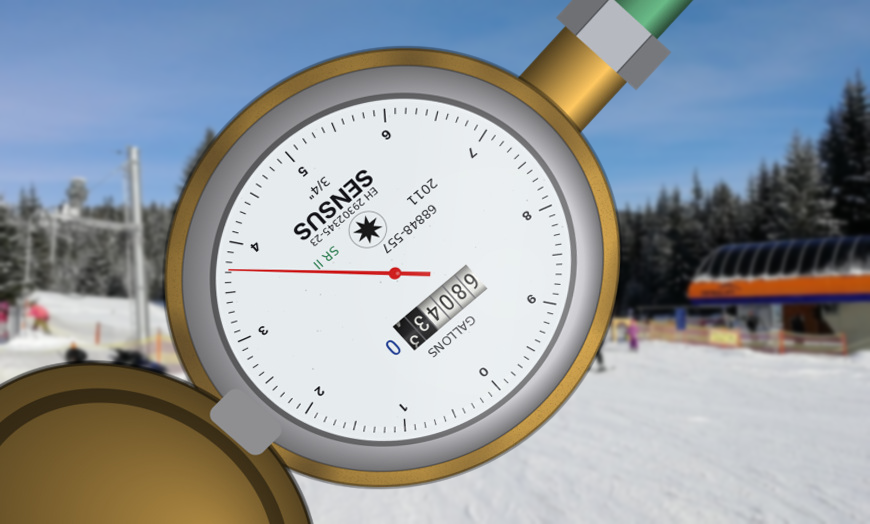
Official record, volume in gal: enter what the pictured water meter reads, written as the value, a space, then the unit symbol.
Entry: 6804333.7 gal
